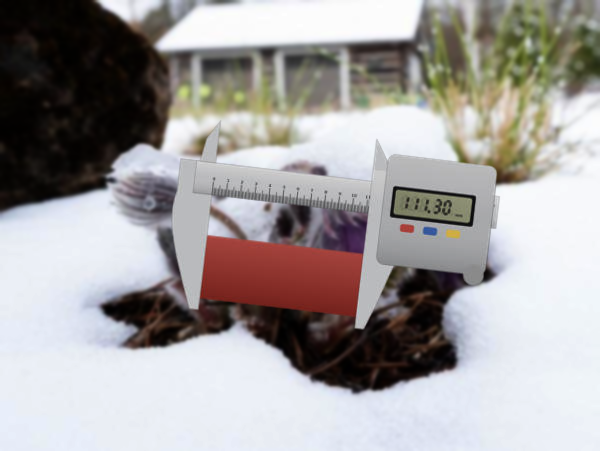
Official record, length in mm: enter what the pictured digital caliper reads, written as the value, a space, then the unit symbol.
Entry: 111.30 mm
